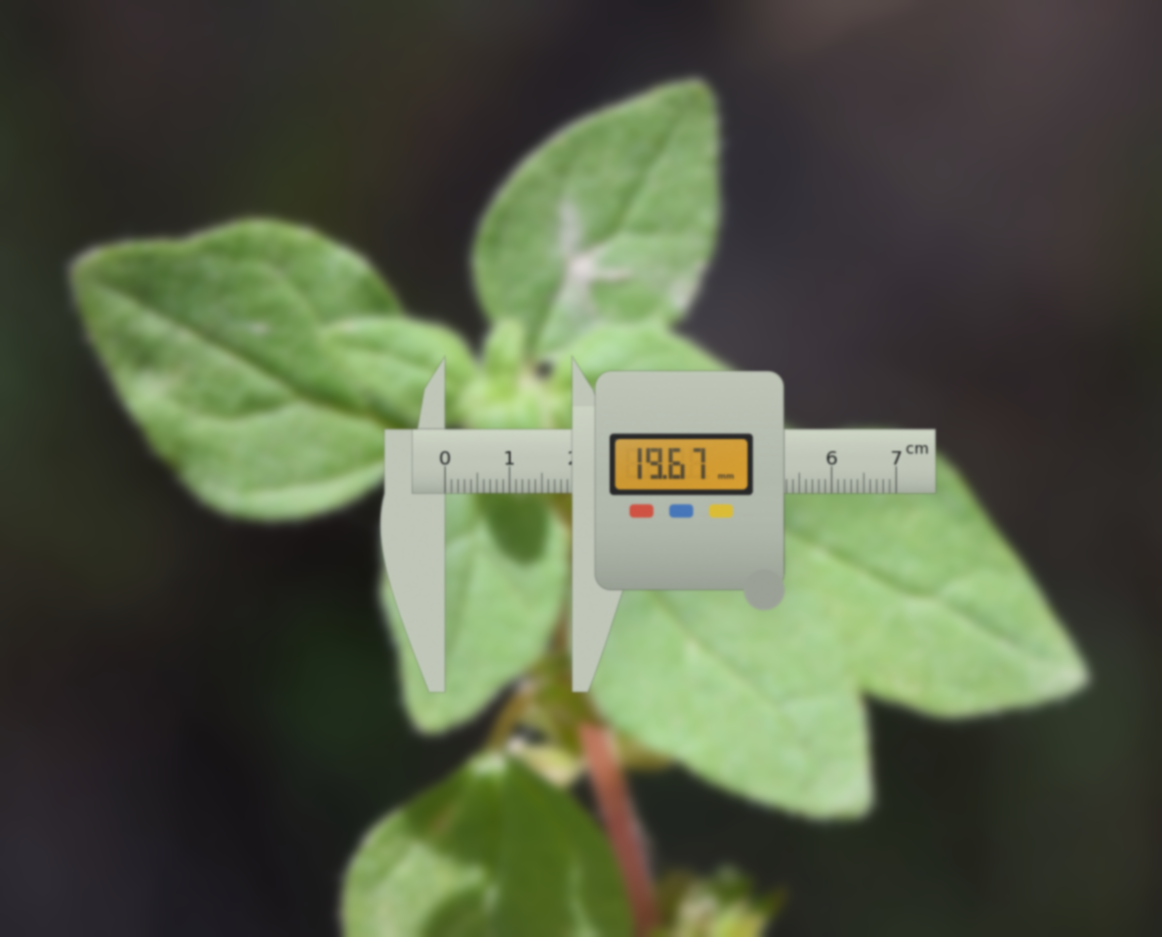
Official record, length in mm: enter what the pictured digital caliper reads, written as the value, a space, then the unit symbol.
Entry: 19.67 mm
